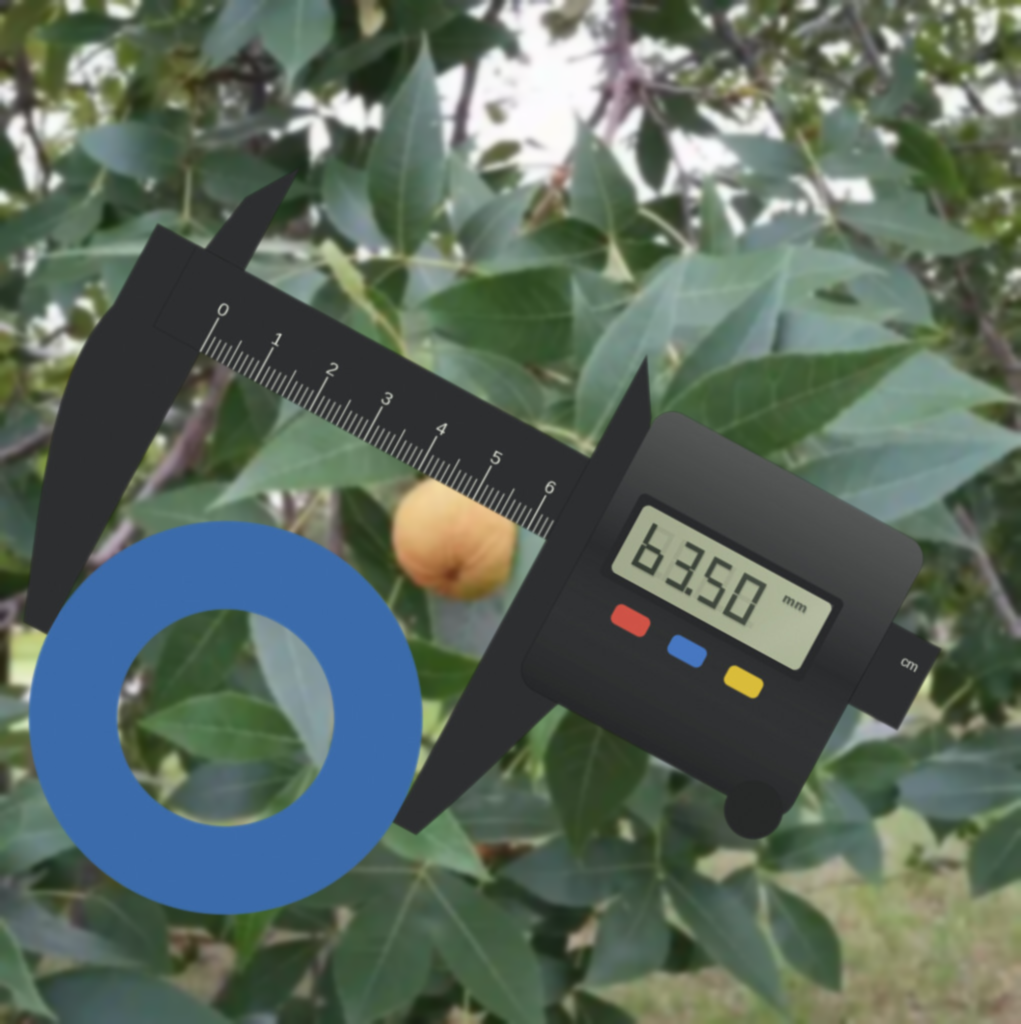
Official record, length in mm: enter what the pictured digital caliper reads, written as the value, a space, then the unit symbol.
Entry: 63.50 mm
